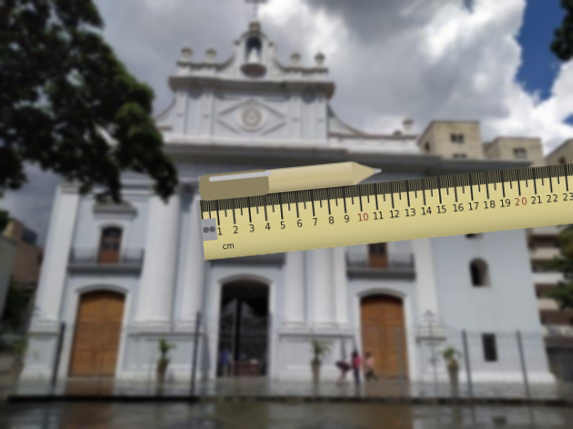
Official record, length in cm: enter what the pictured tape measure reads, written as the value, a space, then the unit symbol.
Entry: 11.5 cm
